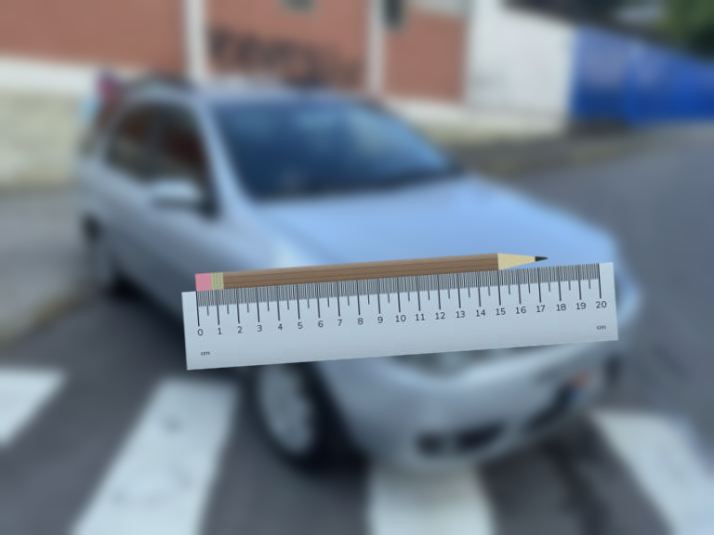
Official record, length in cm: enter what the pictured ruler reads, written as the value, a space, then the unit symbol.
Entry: 17.5 cm
